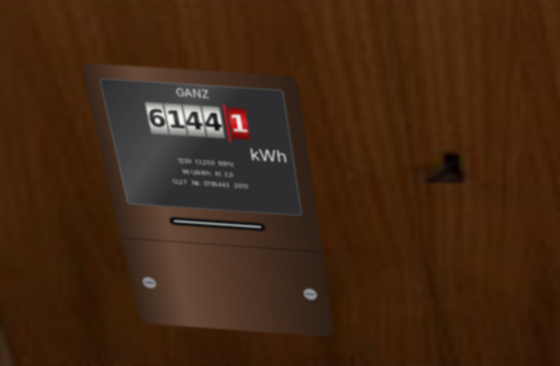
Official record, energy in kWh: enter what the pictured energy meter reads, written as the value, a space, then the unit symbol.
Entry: 6144.1 kWh
